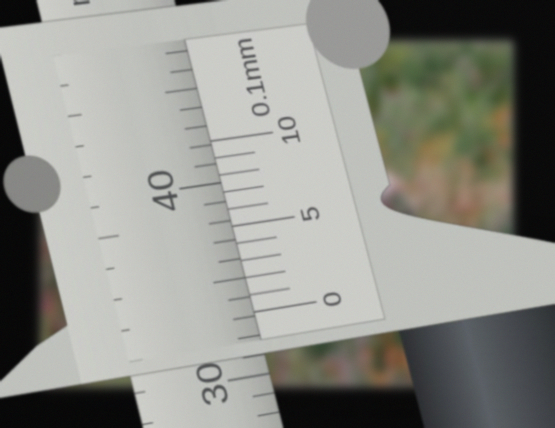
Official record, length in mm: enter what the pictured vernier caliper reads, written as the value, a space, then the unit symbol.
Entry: 33.2 mm
